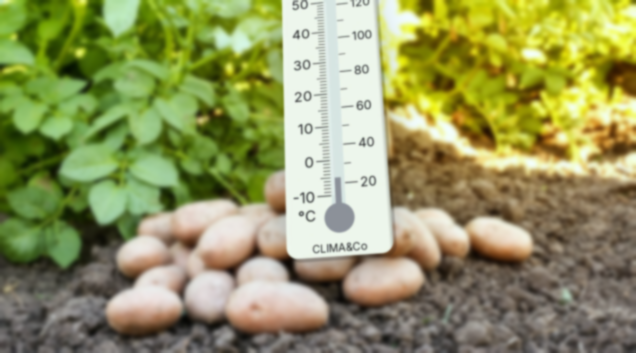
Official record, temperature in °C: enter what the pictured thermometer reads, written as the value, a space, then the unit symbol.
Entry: -5 °C
